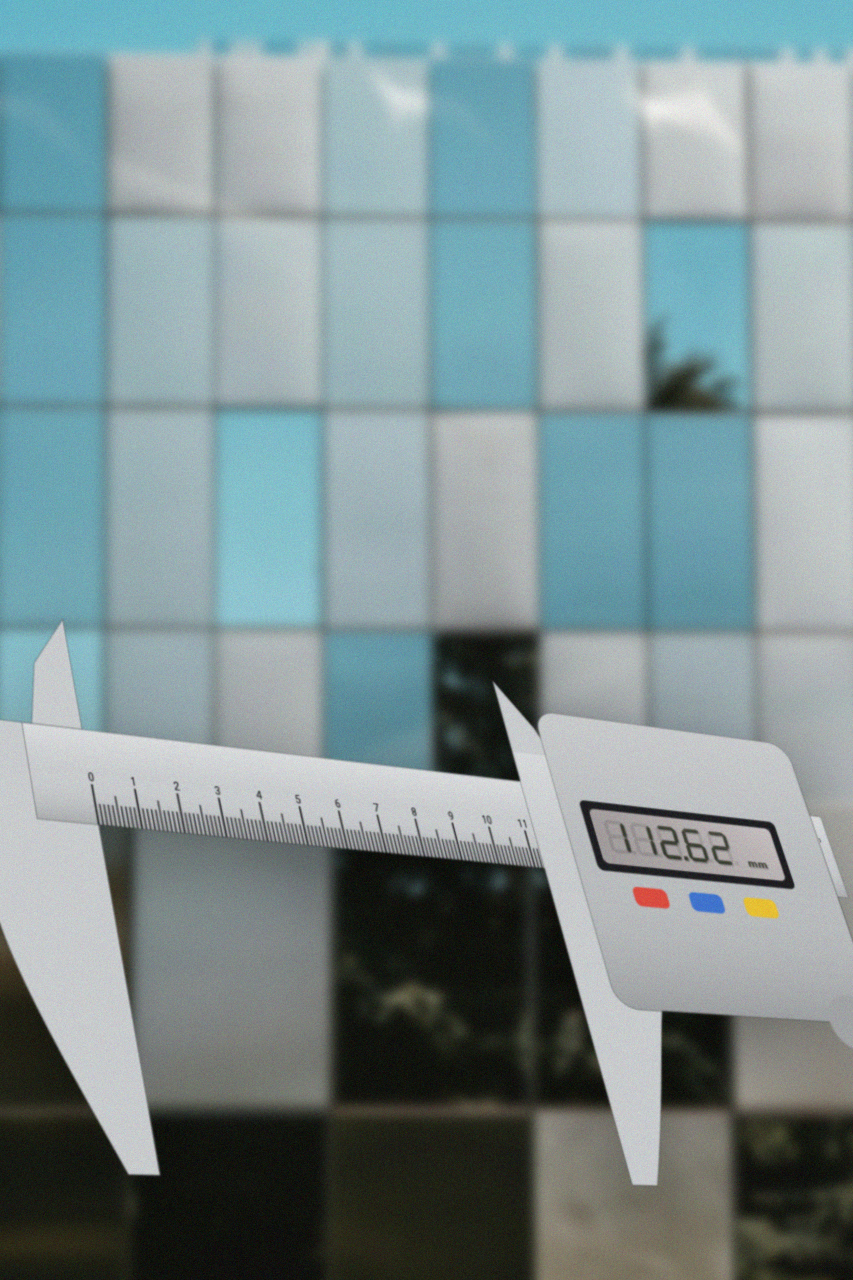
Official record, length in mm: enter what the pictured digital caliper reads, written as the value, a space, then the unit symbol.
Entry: 112.62 mm
